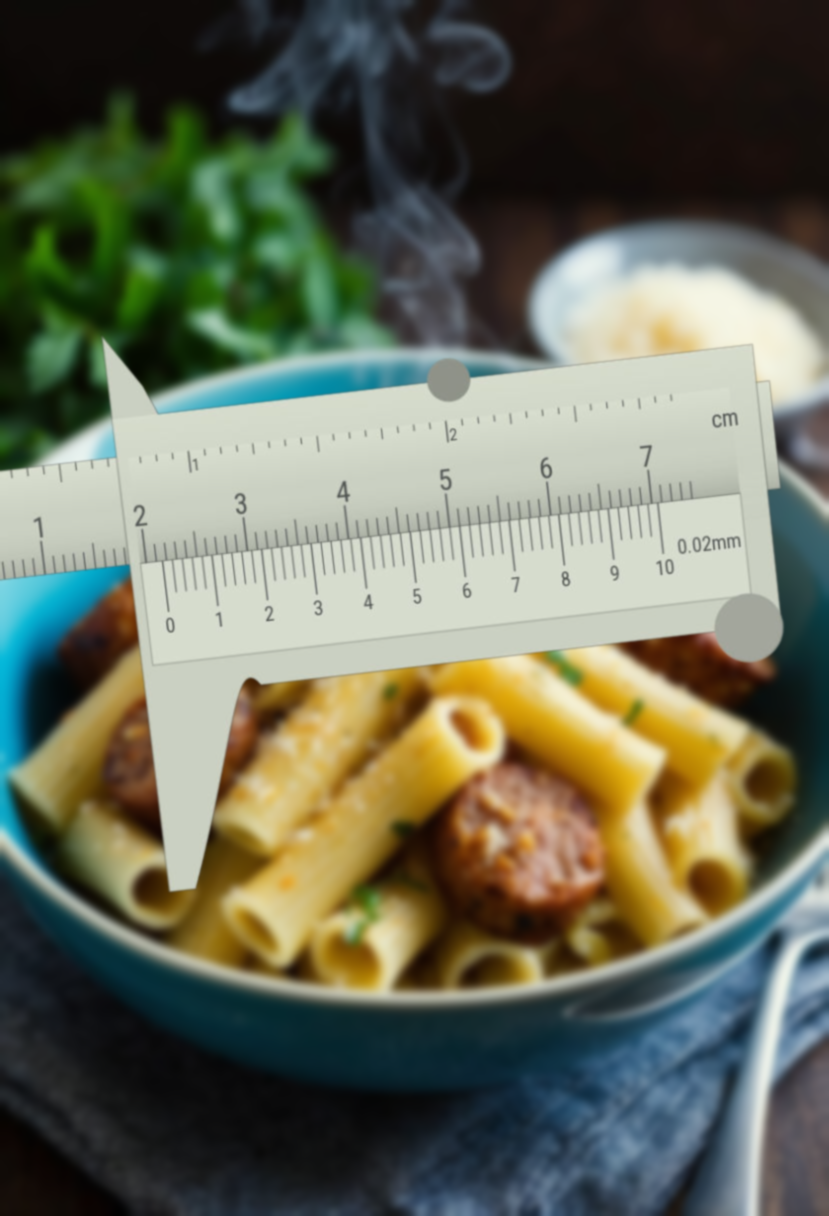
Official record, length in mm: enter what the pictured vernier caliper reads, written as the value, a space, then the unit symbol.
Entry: 21.6 mm
